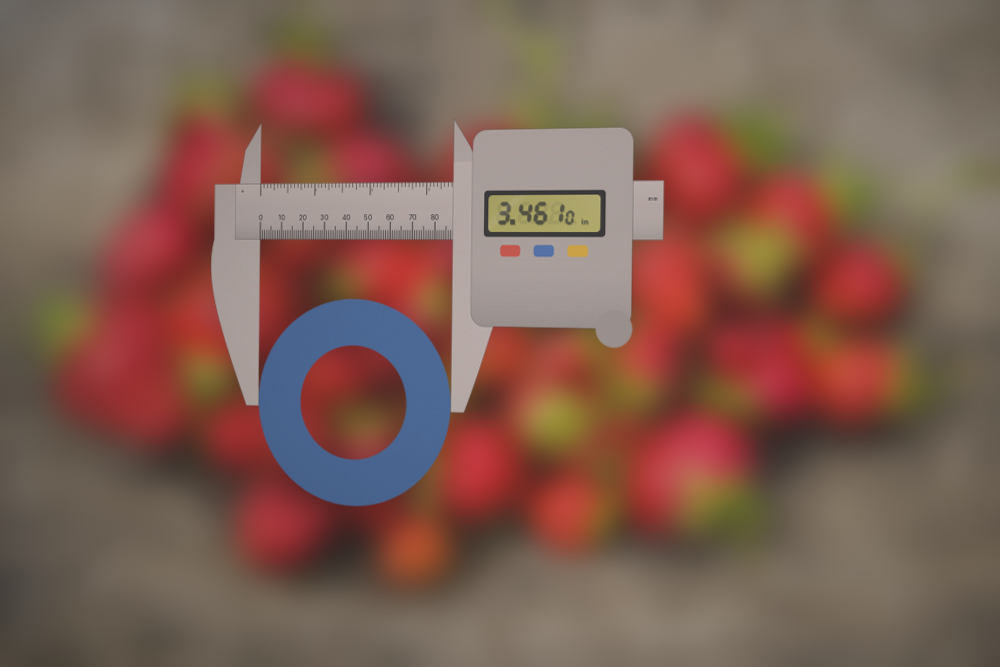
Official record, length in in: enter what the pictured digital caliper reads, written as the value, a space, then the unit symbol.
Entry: 3.4610 in
